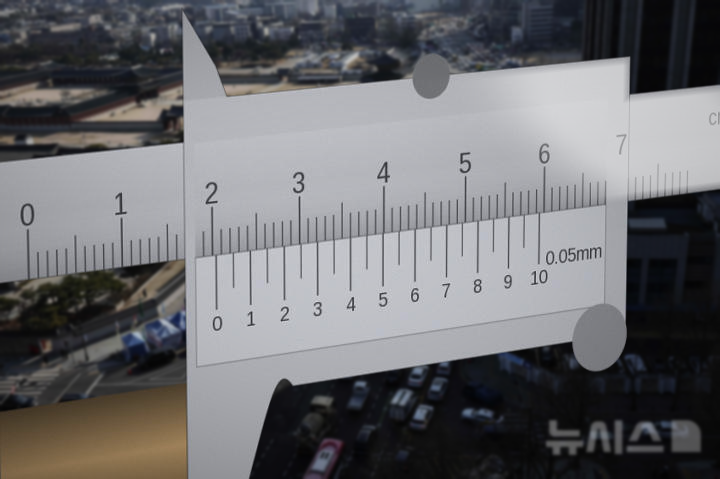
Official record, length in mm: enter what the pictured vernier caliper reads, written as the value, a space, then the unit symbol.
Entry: 20.4 mm
